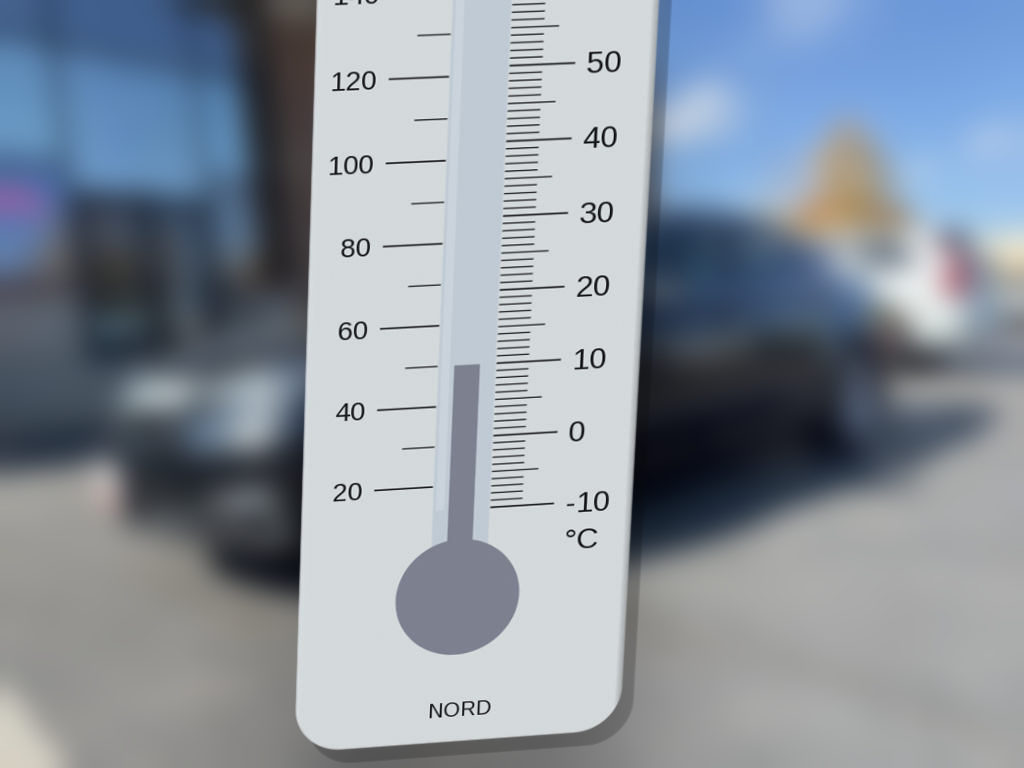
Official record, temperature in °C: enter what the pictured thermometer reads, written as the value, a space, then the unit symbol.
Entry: 10 °C
